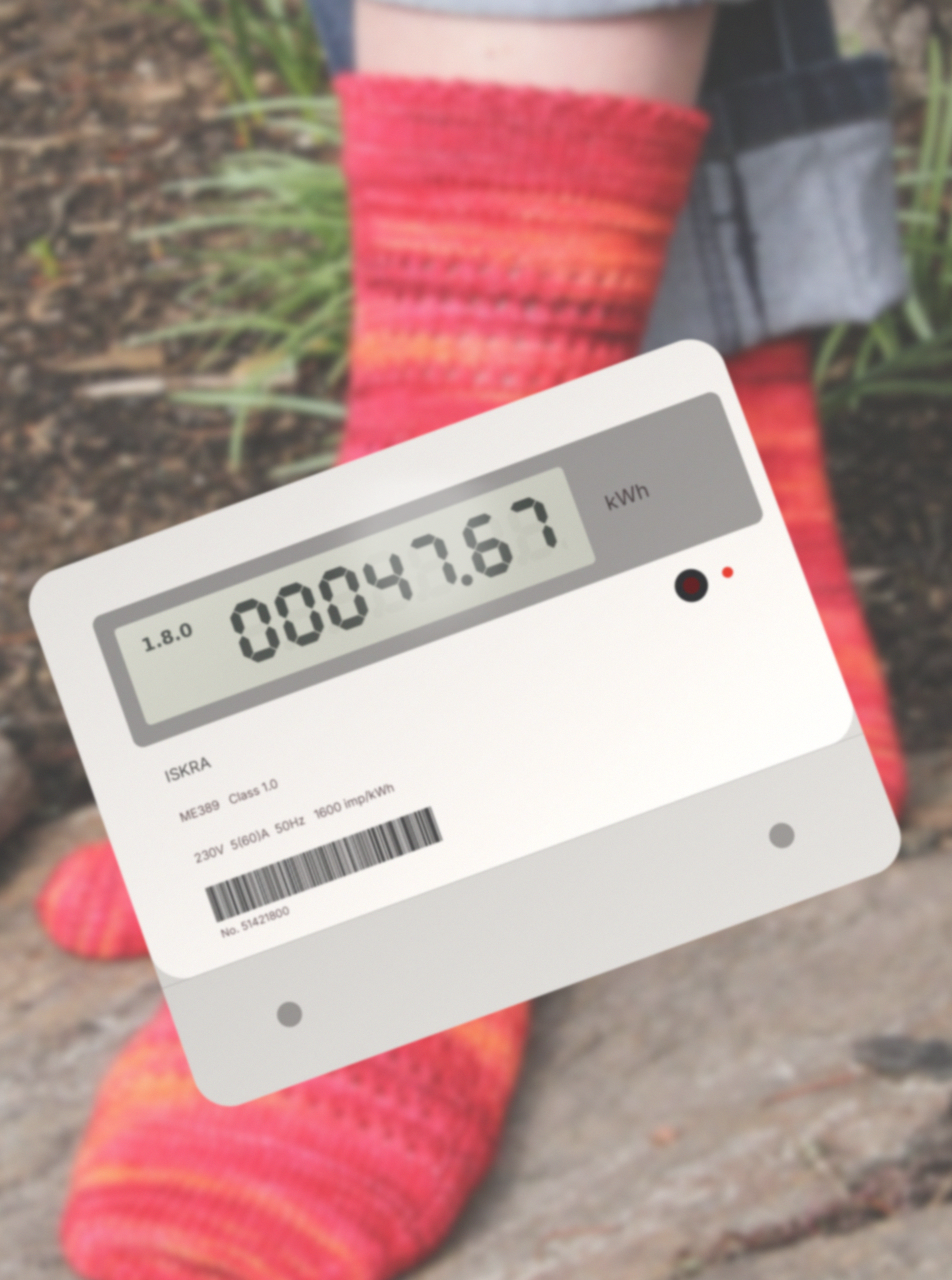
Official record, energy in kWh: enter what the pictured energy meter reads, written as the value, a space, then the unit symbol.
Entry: 47.67 kWh
